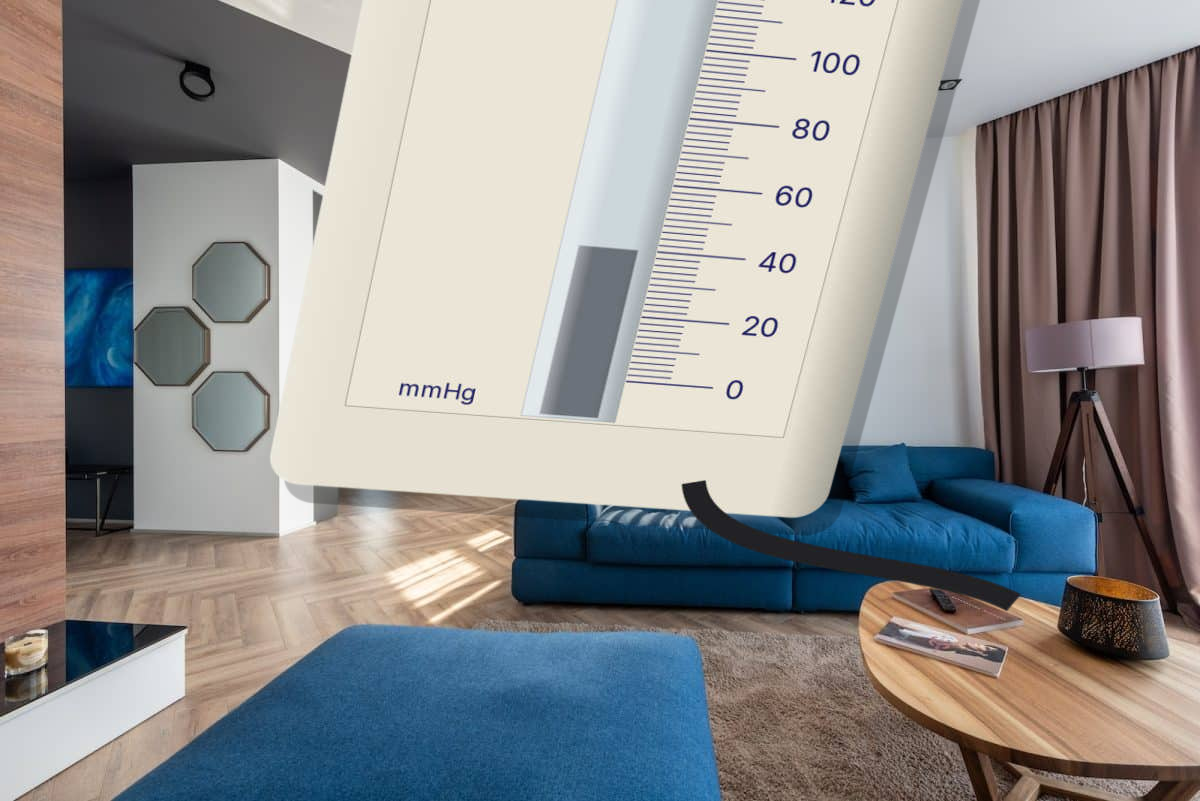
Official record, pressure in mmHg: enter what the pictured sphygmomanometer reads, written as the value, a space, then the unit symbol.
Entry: 40 mmHg
